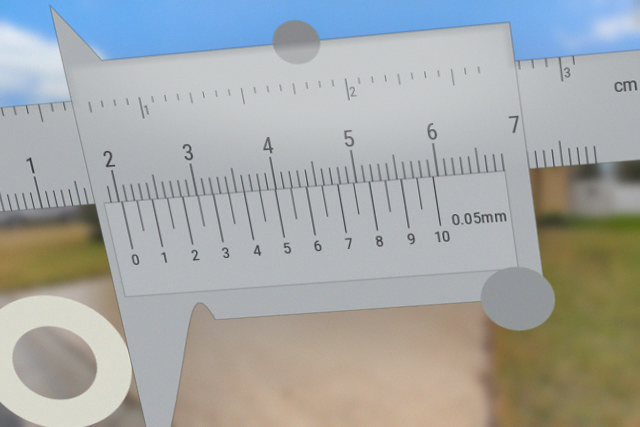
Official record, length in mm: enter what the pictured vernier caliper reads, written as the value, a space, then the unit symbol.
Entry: 20.4 mm
